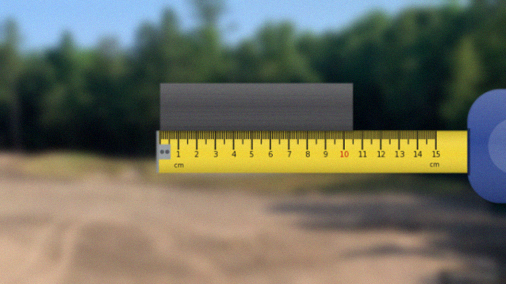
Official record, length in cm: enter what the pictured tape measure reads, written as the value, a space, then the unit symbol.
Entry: 10.5 cm
